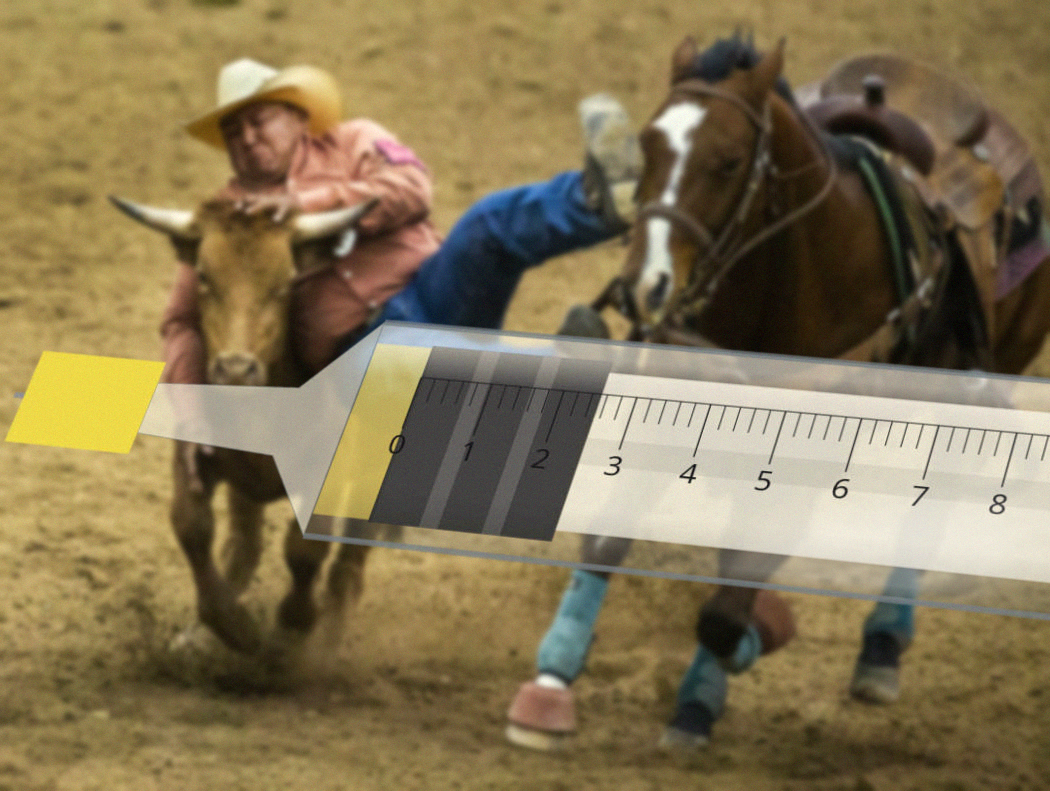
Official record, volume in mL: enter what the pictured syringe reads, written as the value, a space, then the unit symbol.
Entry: 0 mL
